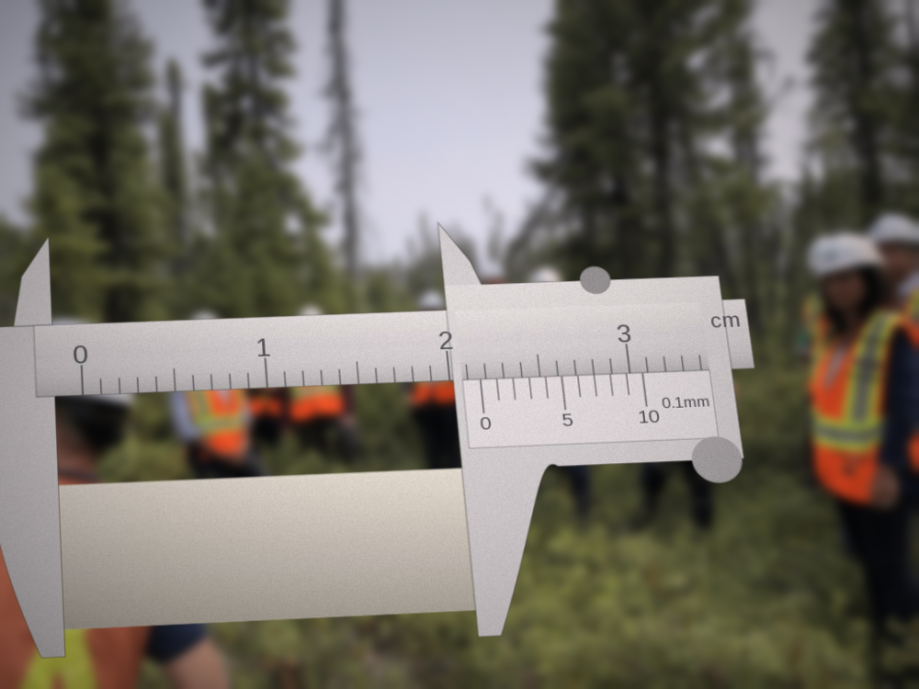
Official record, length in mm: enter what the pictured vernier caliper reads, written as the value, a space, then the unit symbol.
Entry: 21.7 mm
